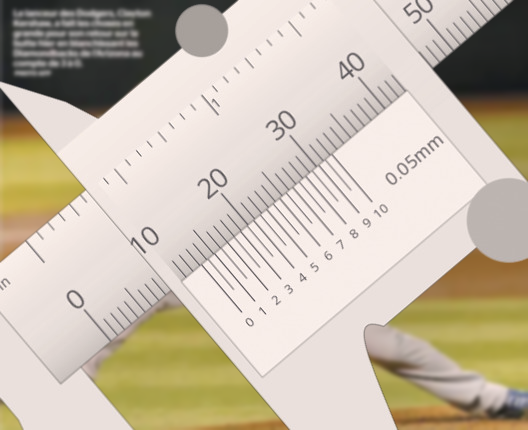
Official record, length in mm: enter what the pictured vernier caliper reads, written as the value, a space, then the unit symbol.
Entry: 13.2 mm
